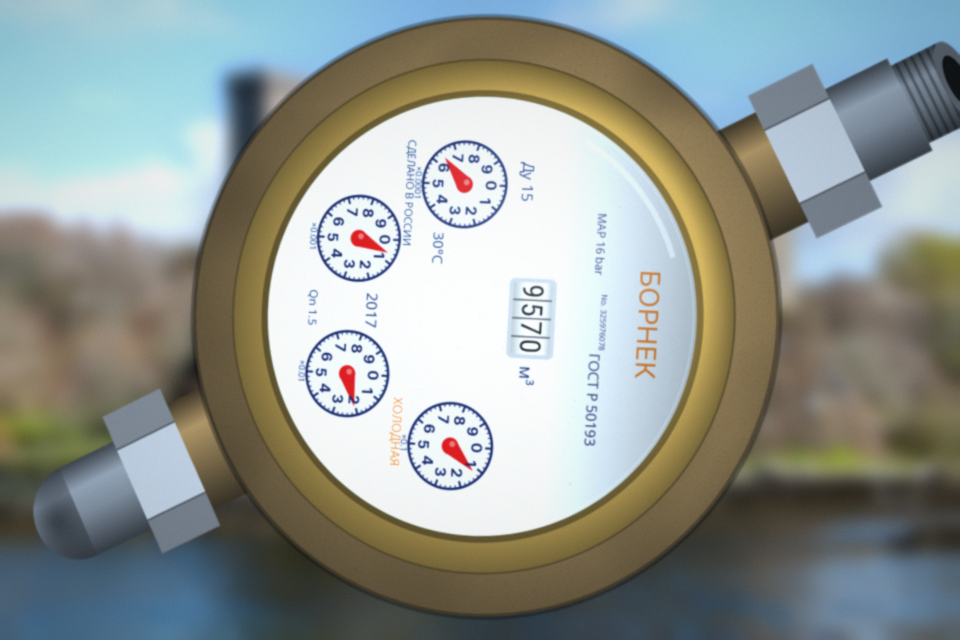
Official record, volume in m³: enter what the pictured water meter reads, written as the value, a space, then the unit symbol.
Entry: 9570.1206 m³
